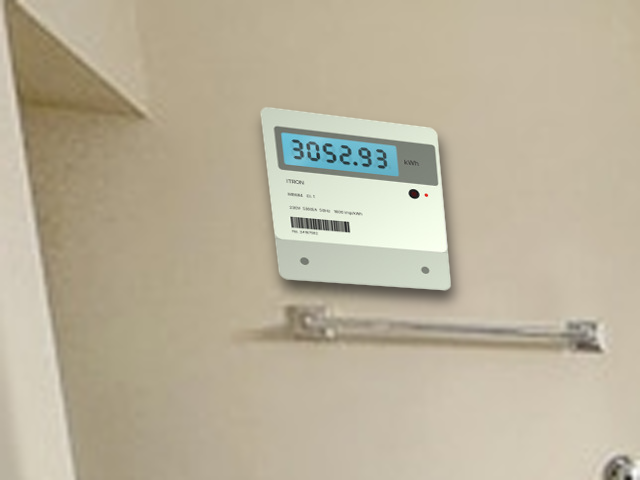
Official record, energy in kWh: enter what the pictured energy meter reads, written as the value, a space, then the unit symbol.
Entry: 3052.93 kWh
